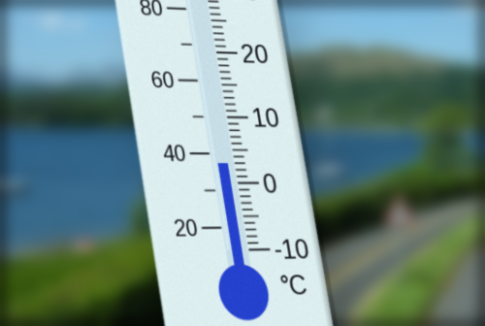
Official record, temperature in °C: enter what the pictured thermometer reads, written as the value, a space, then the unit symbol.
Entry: 3 °C
